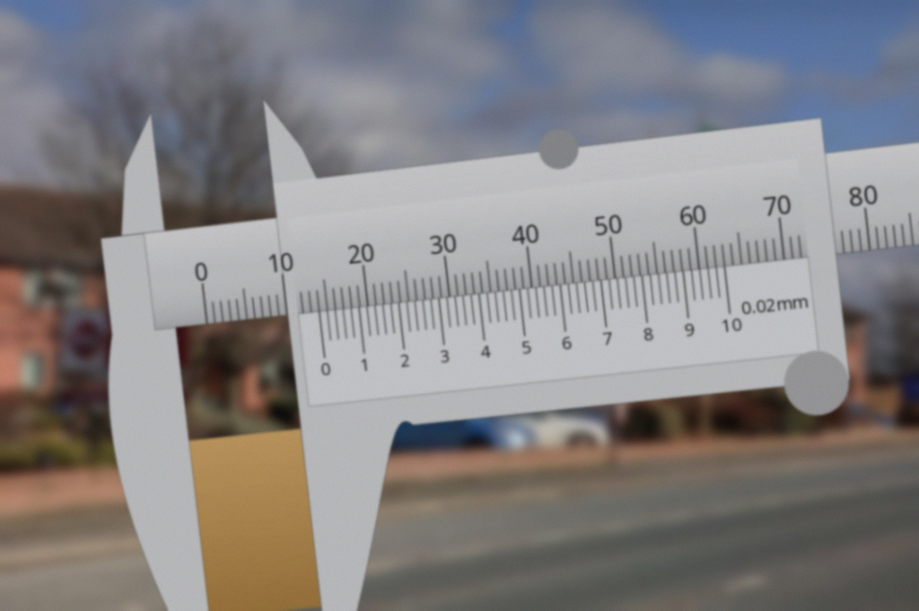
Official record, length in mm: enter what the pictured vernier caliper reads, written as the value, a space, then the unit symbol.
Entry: 14.0 mm
